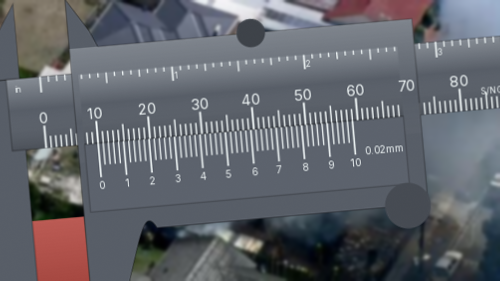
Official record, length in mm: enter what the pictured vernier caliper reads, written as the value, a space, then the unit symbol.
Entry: 10.0 mm
